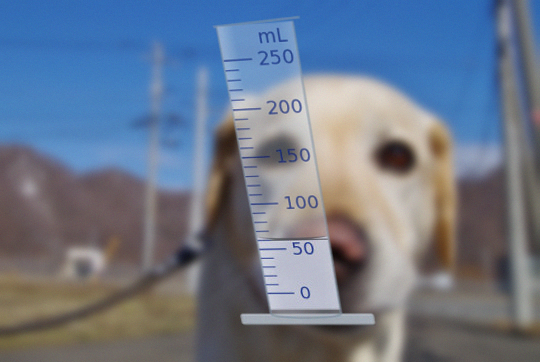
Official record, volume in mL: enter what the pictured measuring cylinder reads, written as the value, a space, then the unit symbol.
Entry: 60 mL
